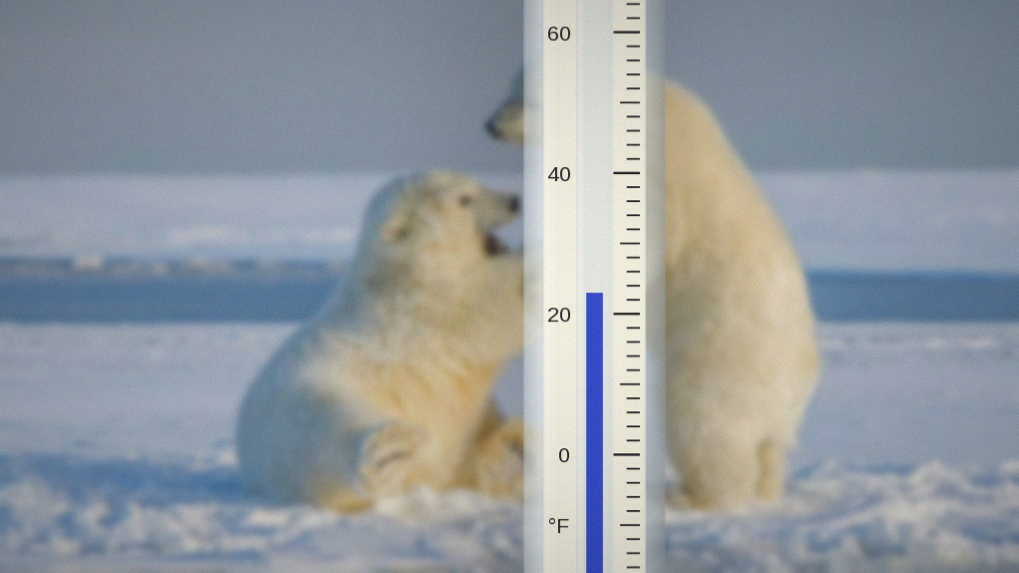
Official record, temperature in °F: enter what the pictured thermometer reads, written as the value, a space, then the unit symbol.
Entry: 23 °F
